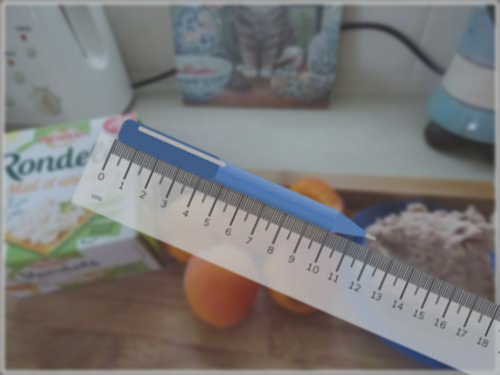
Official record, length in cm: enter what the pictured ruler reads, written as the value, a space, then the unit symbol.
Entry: 12 cm
